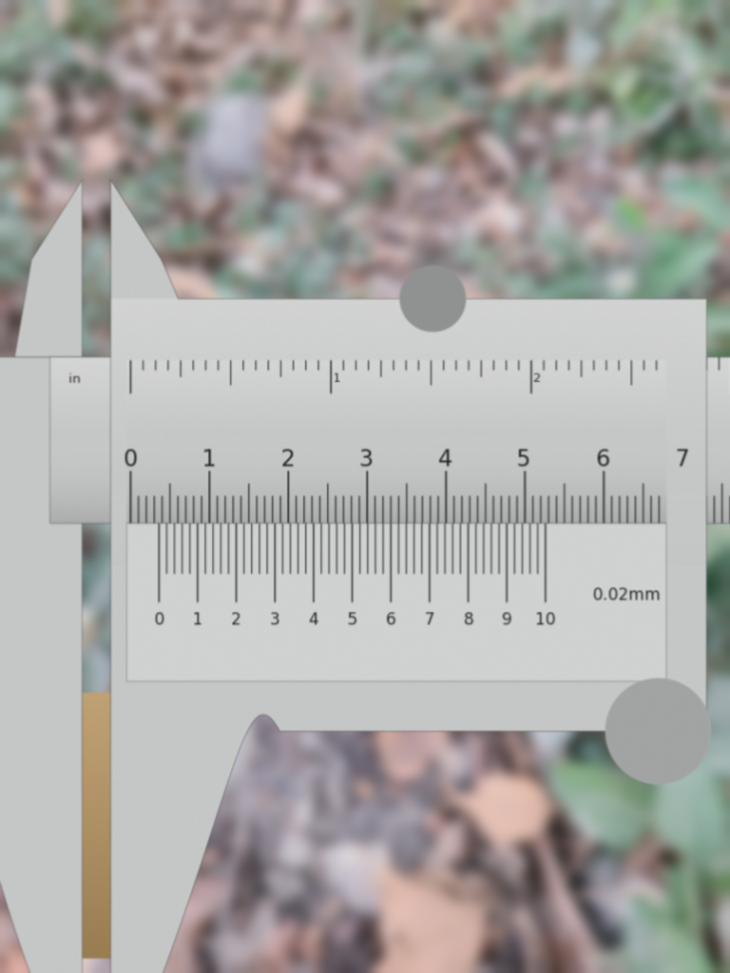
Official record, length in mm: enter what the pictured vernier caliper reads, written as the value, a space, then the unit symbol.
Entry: 3.6 mm
